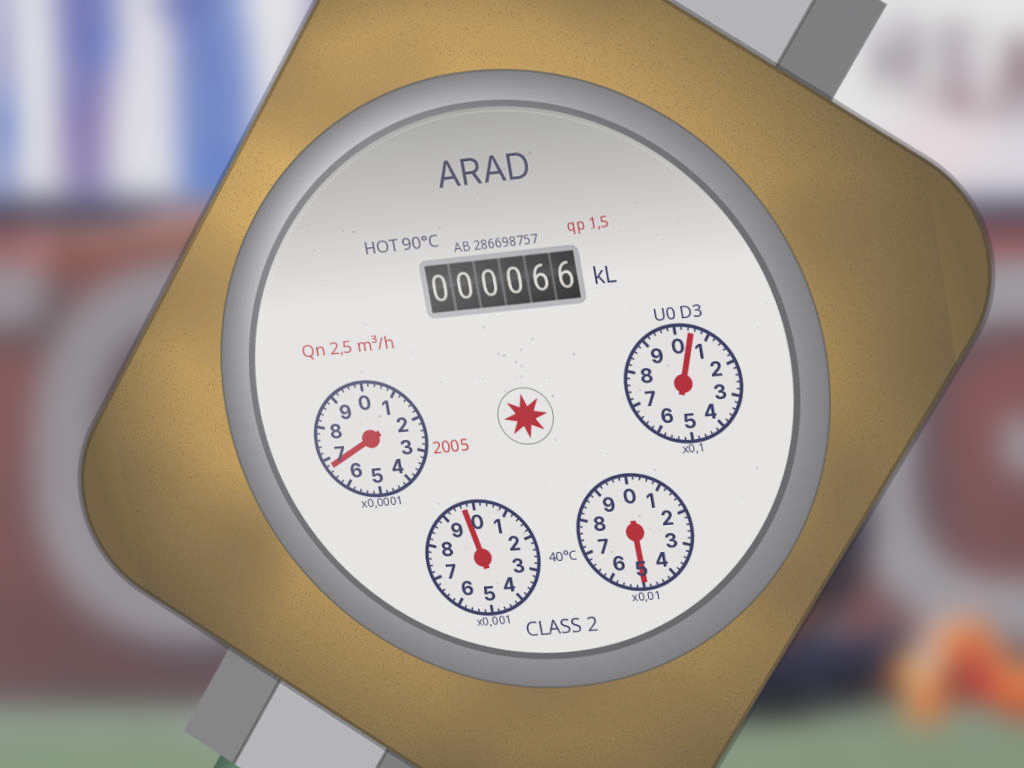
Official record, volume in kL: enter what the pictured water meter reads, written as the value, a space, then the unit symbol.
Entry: 66.0496 kL
